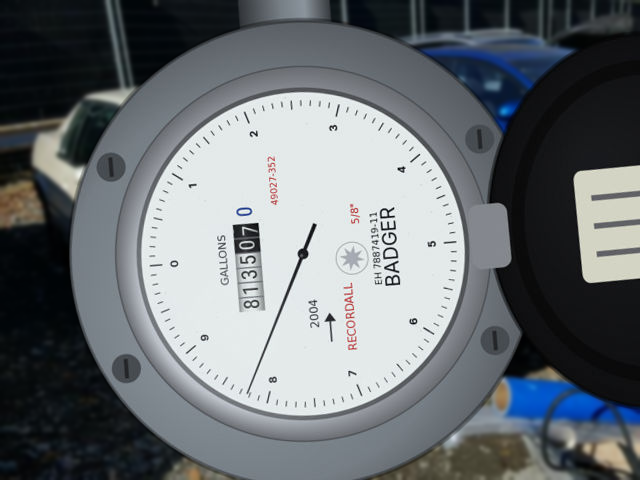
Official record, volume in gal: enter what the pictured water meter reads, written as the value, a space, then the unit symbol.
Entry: 8135068.2 gal
